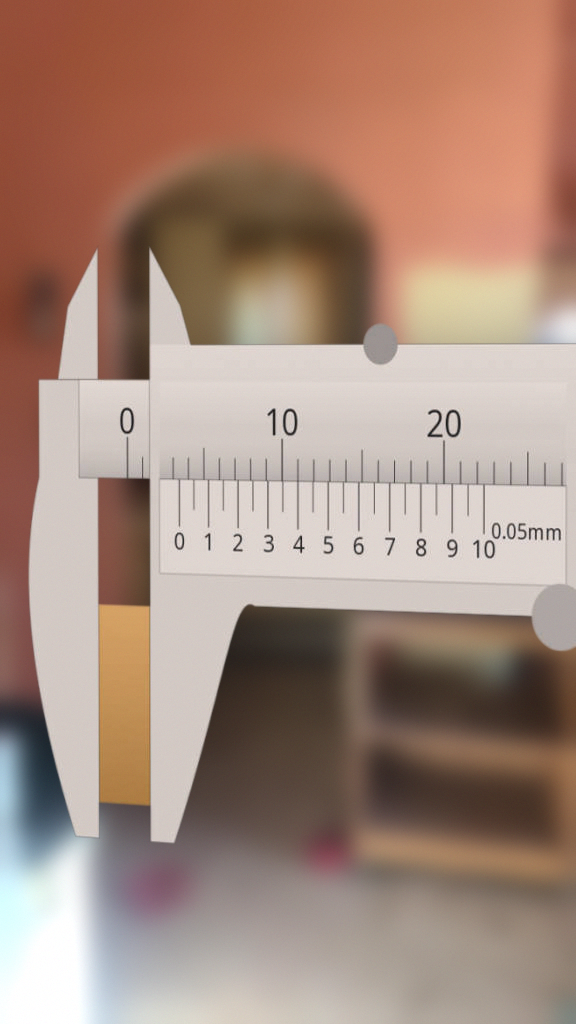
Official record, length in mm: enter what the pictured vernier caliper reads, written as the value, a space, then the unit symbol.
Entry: 3.4 mm
